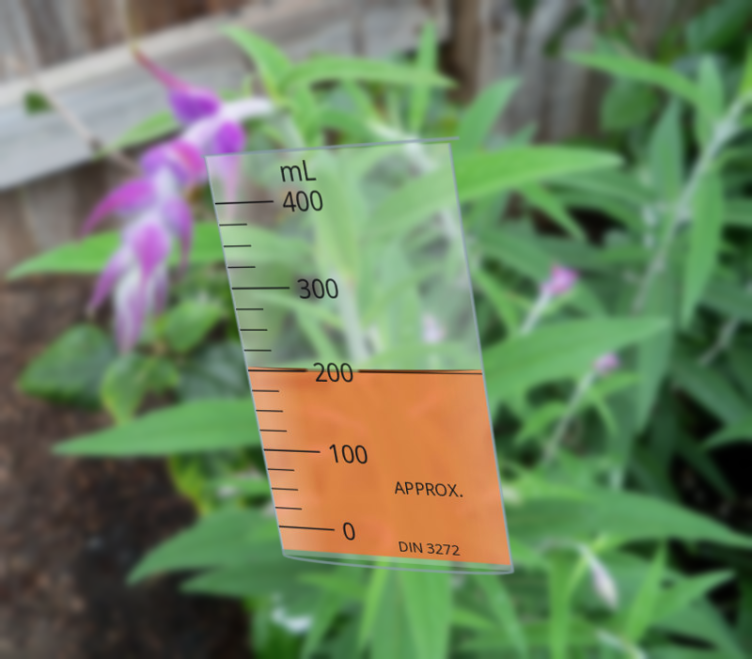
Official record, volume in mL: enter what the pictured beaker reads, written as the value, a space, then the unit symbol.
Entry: 200 mL
